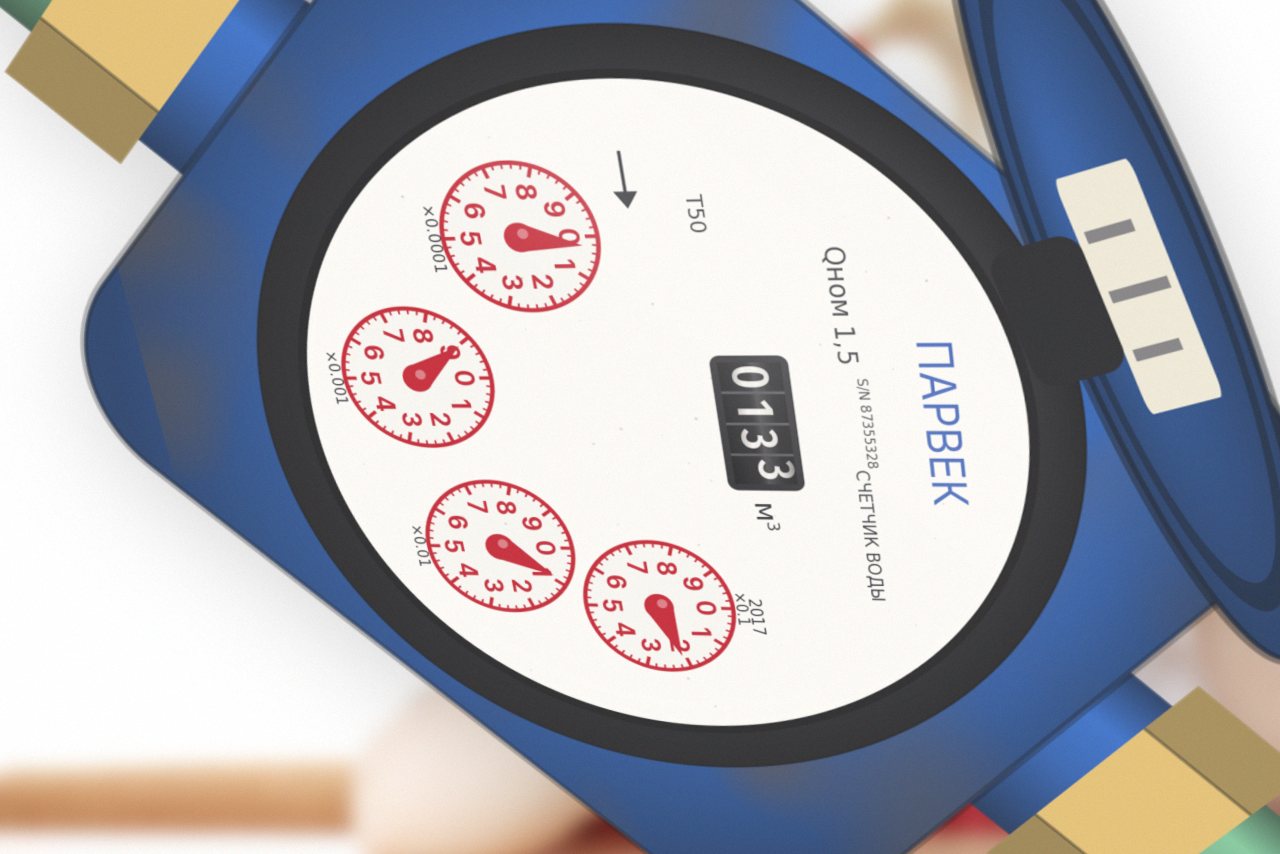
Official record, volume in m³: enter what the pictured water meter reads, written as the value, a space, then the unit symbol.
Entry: 133.2090 m³
